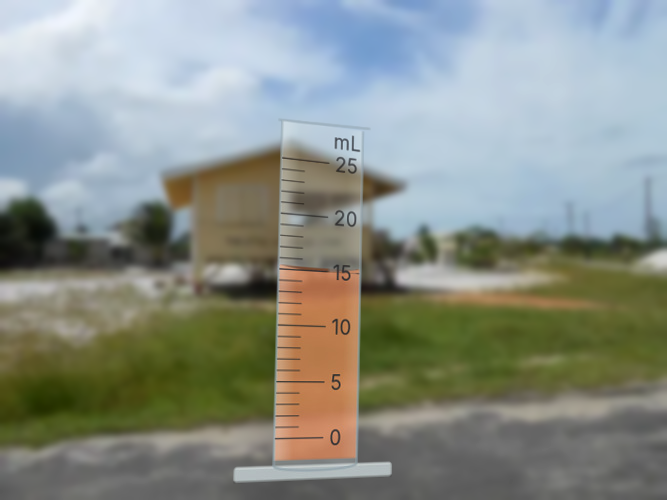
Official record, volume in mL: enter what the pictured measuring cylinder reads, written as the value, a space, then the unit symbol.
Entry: 15 mL
